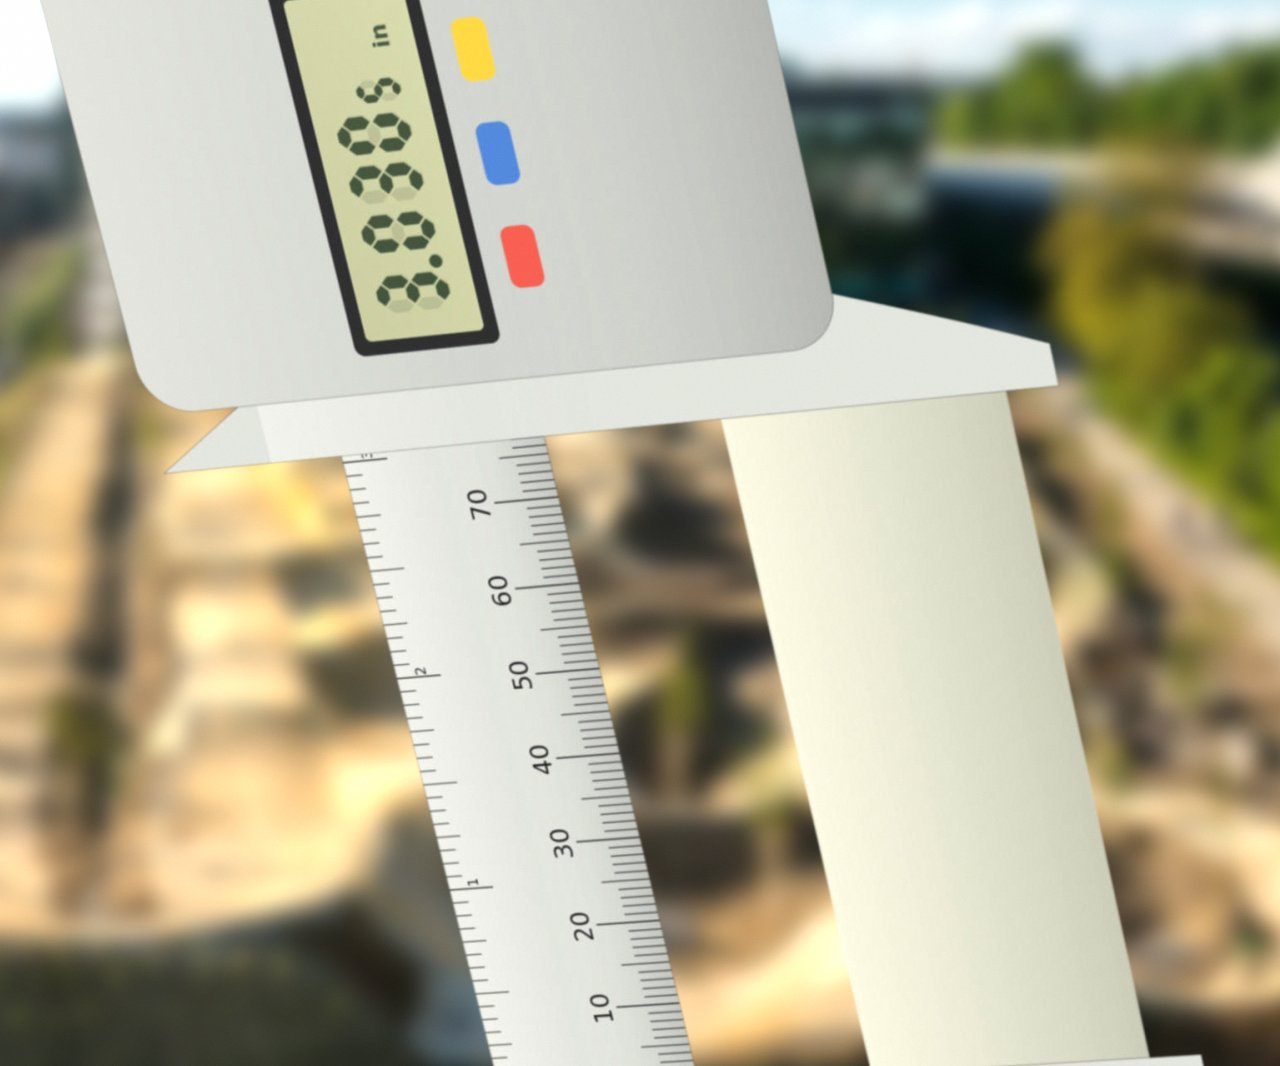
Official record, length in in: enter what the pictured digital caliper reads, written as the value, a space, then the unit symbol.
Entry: 3.0305 in
